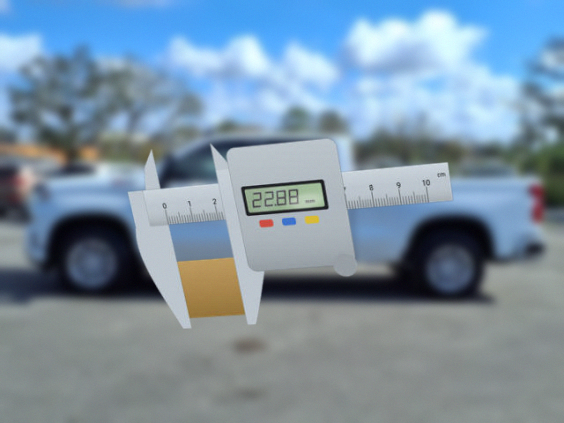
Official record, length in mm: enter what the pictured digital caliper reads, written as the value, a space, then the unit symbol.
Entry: 22.88 mm
